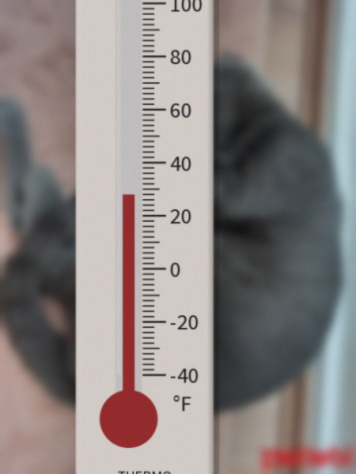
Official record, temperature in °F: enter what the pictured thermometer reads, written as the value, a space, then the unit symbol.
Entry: 28 °F
